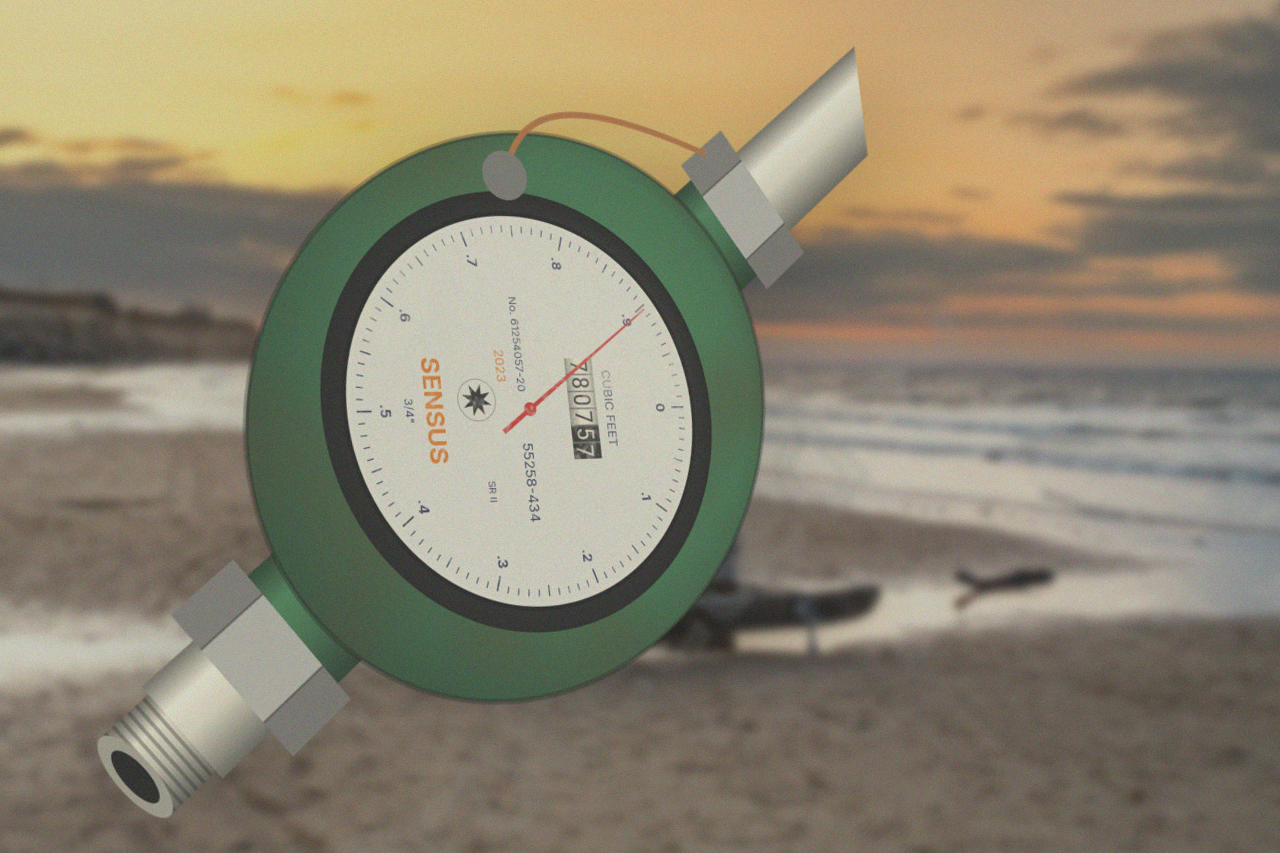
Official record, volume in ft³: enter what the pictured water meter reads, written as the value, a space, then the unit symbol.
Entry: 780756.90 ft³
